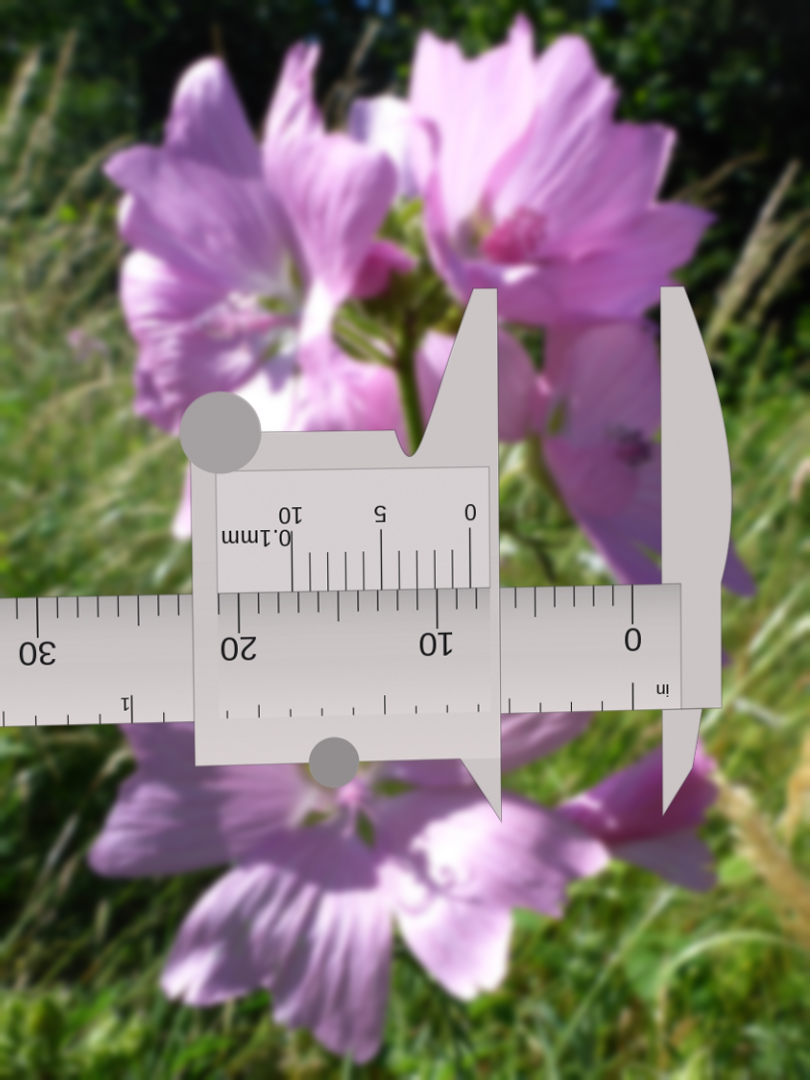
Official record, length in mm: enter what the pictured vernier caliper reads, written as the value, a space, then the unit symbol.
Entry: 8.3 mm
